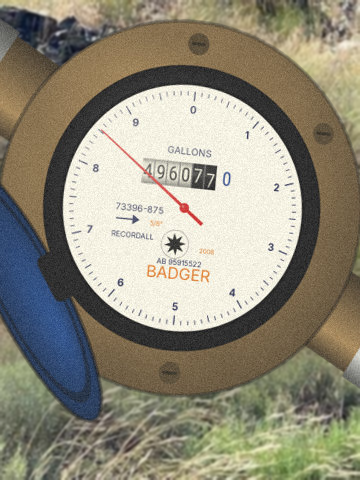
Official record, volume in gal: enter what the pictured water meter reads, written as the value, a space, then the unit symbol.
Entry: 4960768.5 gal
